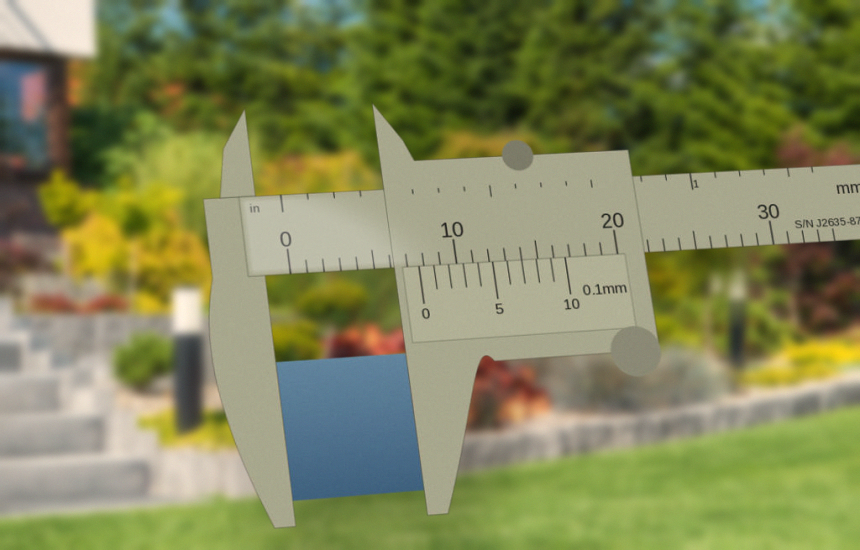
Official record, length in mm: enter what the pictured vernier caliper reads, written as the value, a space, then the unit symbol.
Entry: 7.7 mm
